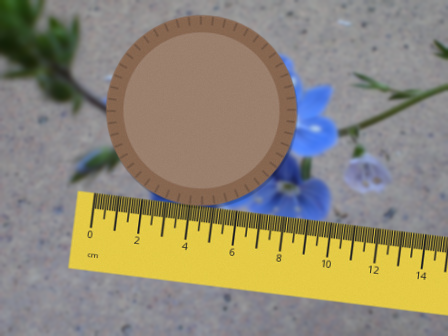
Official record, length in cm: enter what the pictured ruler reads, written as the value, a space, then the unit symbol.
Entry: 8 cm
